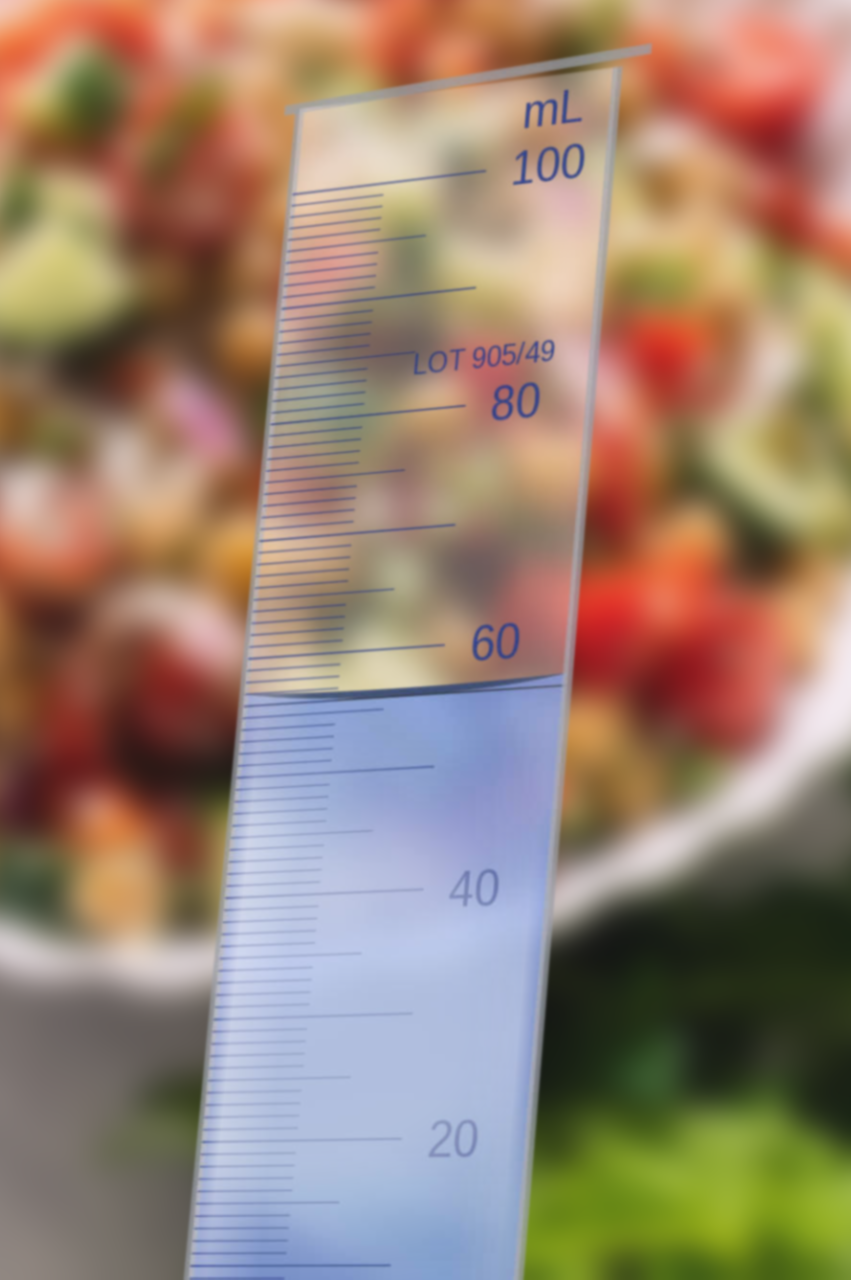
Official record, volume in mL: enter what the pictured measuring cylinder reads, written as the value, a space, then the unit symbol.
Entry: 56 mL
